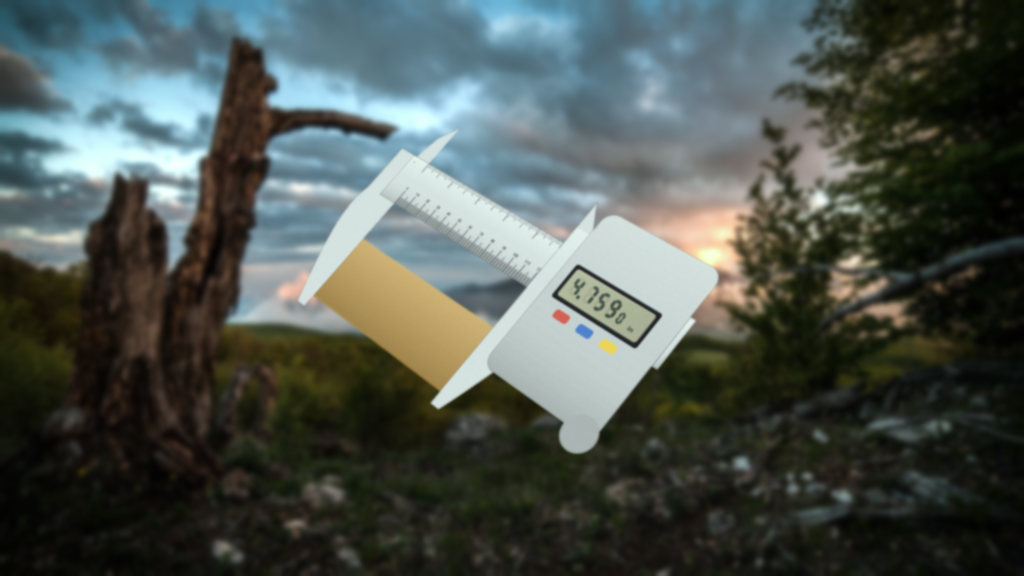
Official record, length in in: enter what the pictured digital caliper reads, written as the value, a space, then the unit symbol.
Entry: 4.7590 in
